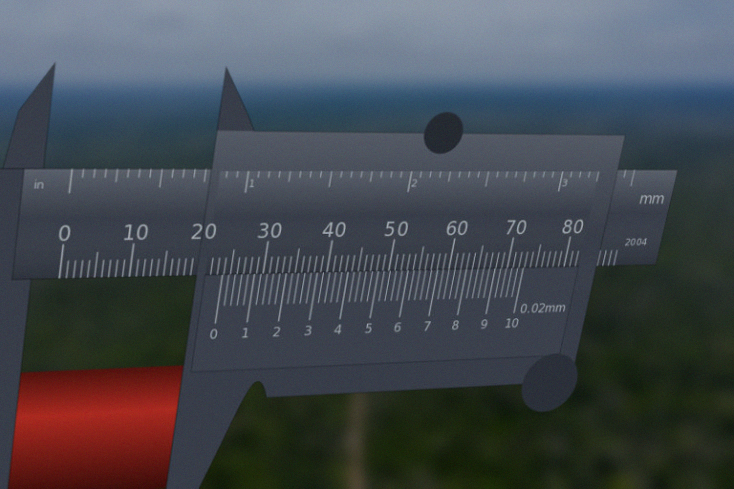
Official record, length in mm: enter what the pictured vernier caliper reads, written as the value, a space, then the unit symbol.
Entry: 23.8 mm
